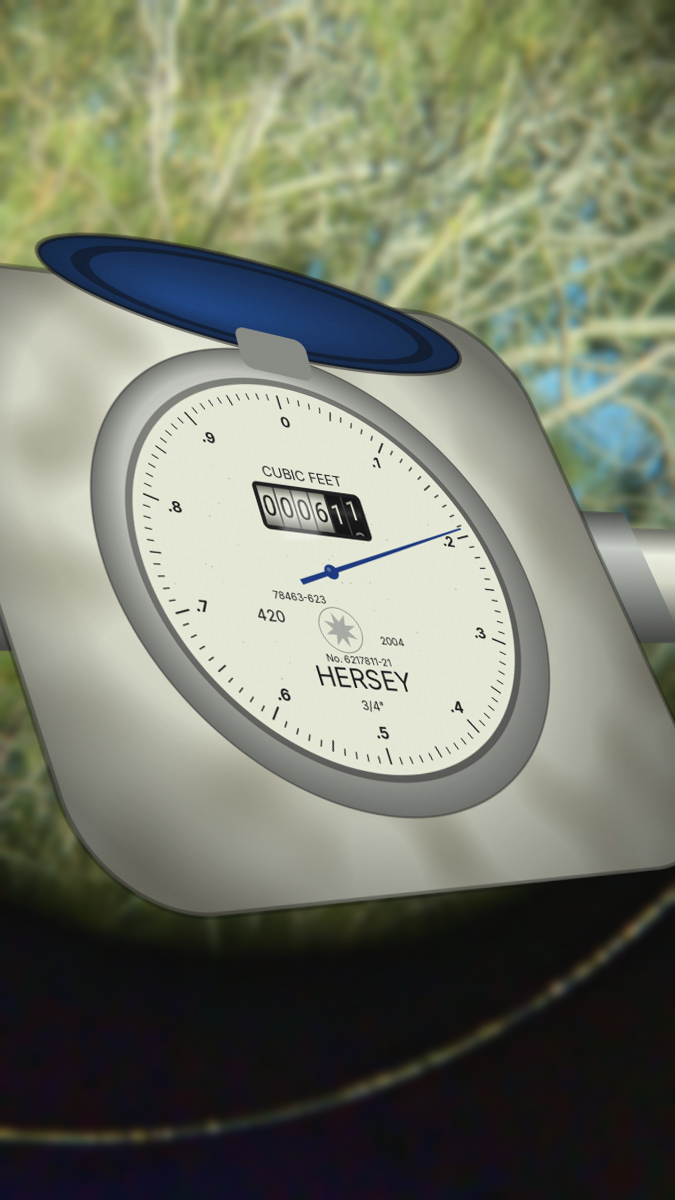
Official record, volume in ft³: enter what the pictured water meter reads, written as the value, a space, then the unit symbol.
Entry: 611.19 ft³
